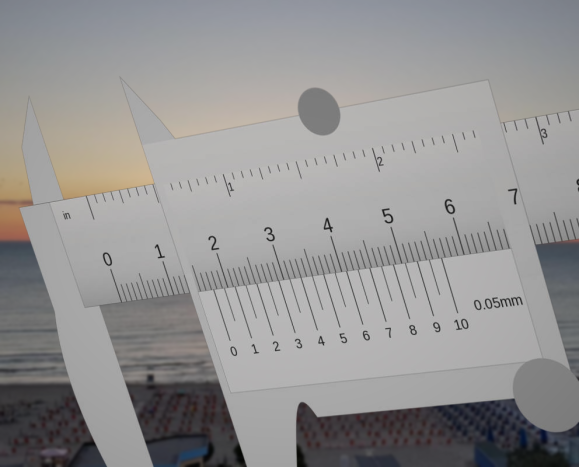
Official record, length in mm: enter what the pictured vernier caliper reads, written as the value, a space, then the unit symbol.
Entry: 17.4 mm
